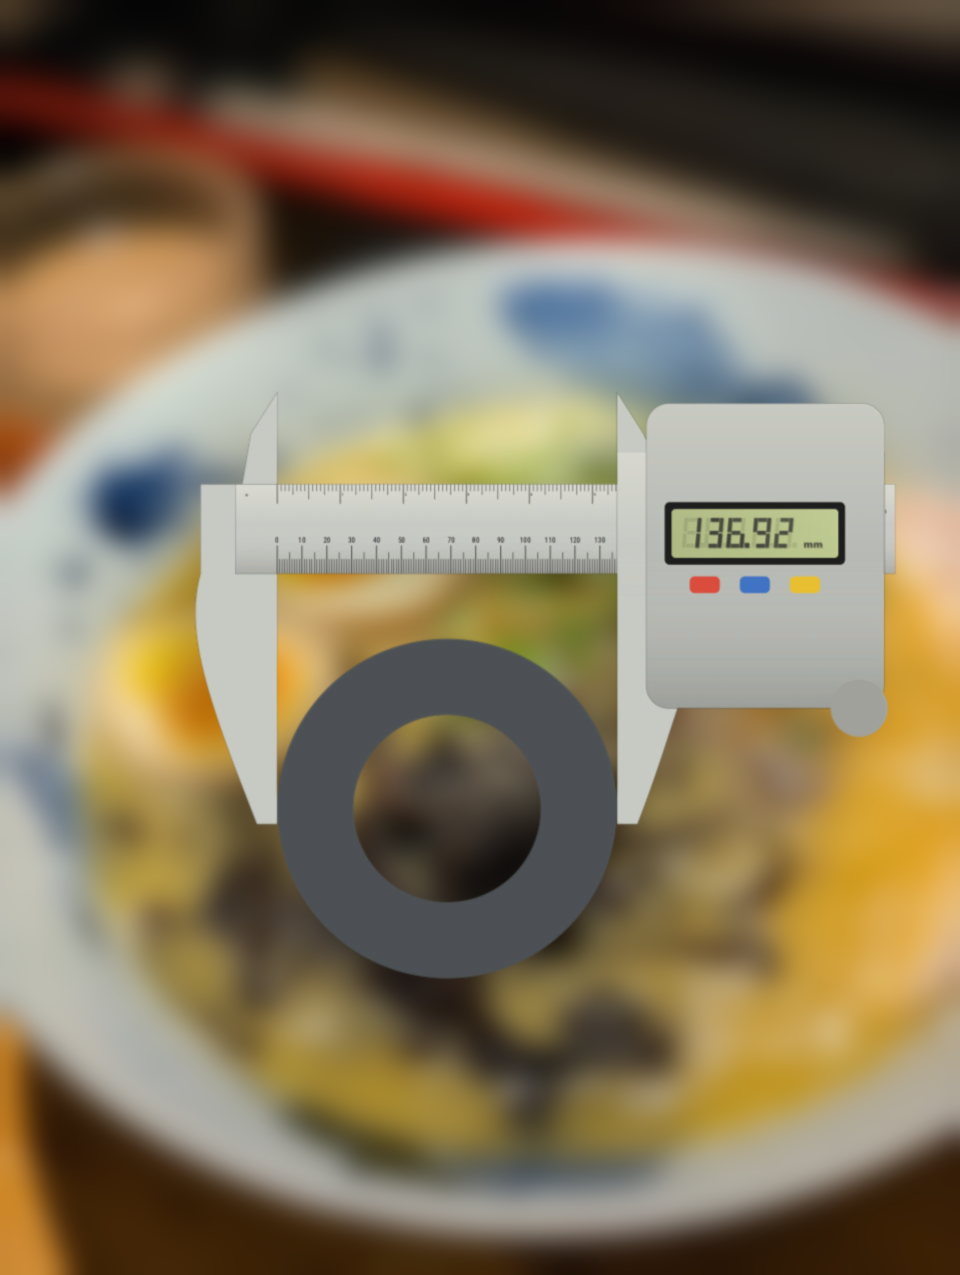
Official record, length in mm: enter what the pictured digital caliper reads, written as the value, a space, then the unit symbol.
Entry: 136.92 mm
